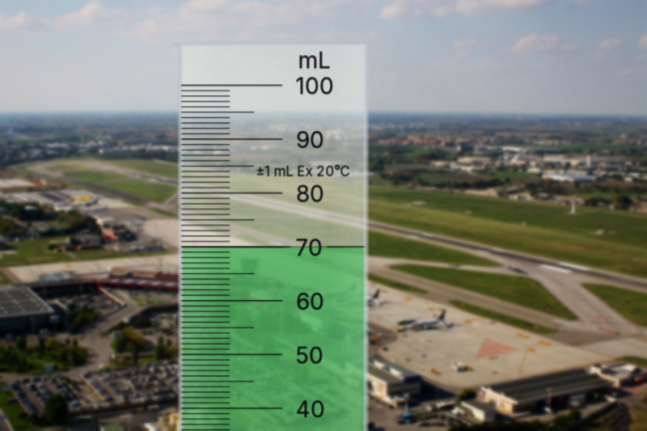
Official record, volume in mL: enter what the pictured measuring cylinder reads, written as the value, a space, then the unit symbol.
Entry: 70 mL
